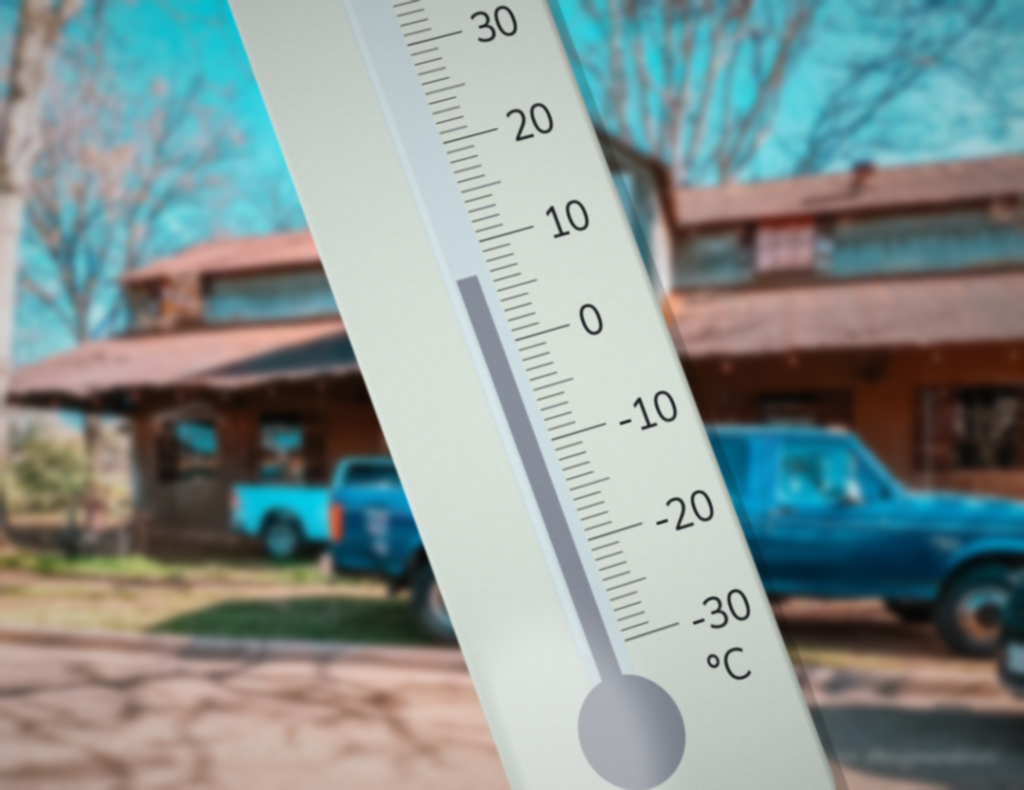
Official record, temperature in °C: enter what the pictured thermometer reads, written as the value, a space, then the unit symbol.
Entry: 7 °C
